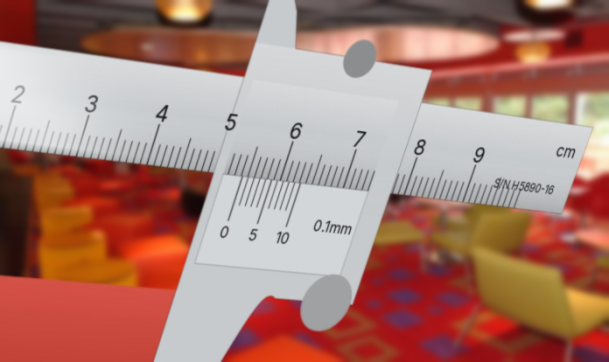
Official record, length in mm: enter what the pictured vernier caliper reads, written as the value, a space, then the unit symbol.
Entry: 54.2 mm
